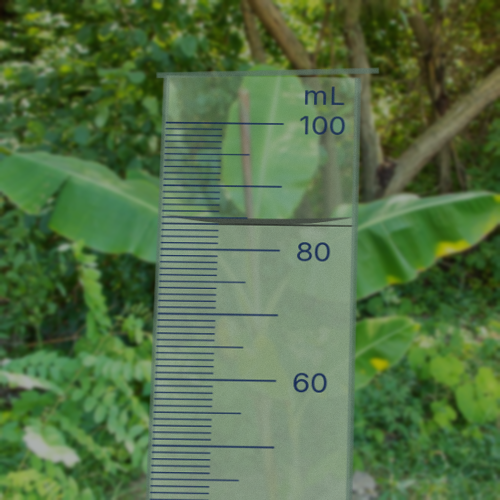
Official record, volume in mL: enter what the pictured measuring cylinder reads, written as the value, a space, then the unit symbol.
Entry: 84 mL
